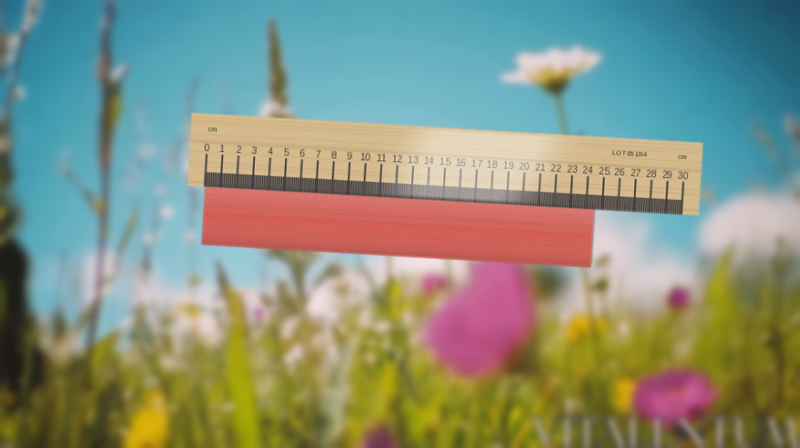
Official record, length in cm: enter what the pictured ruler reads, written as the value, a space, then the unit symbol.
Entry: 24.5 cm
